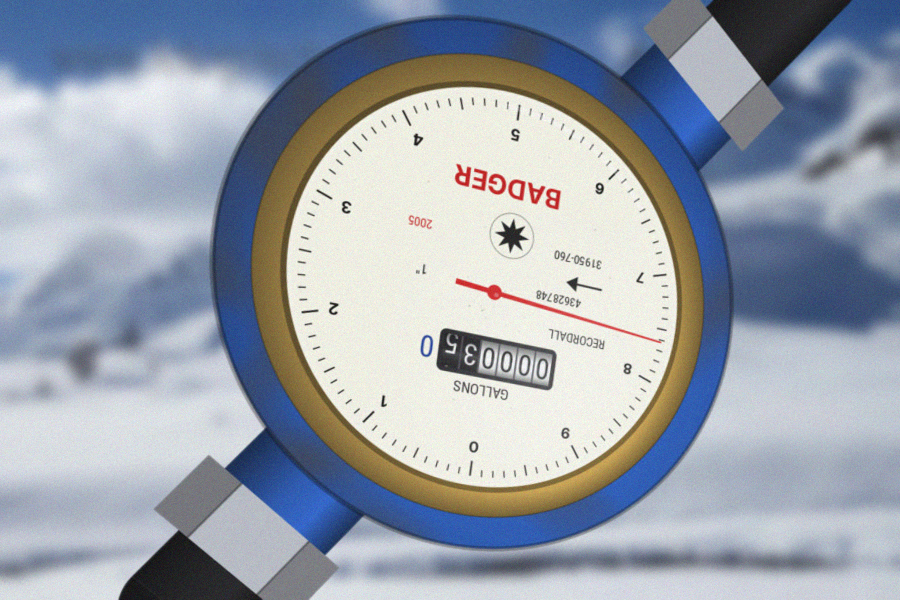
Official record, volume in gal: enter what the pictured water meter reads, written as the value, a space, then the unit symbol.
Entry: 347.6 gal
